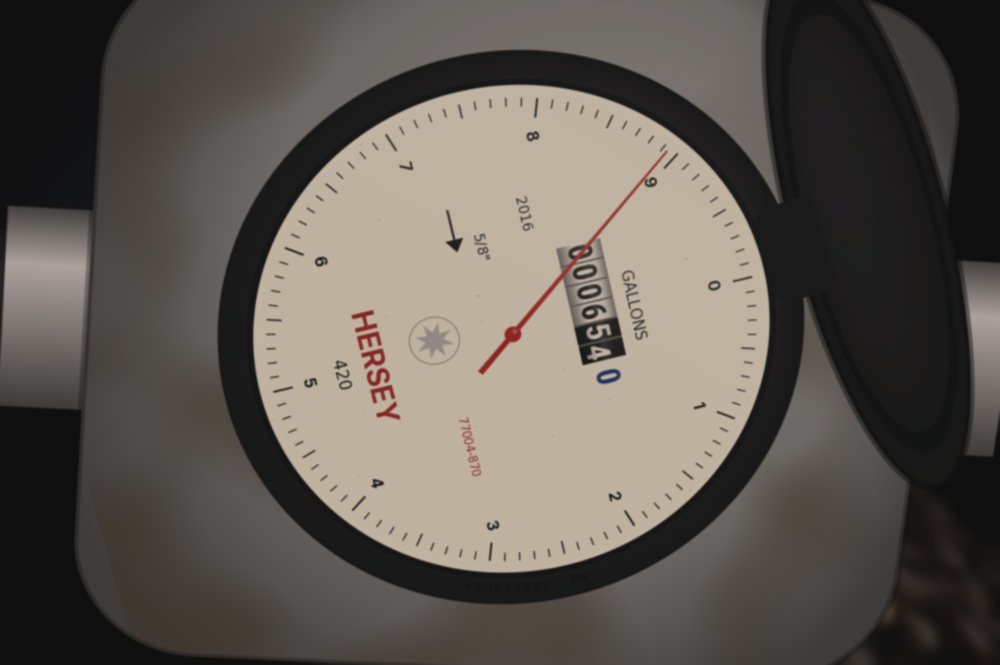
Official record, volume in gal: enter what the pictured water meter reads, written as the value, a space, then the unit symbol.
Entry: 6538.9 gal
